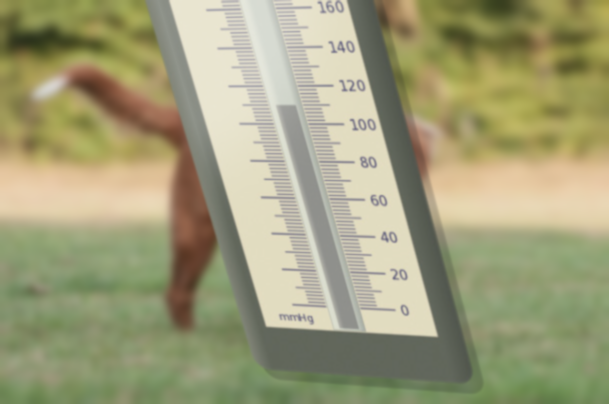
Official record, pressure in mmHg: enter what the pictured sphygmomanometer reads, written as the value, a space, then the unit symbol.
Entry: 110 mmHg
